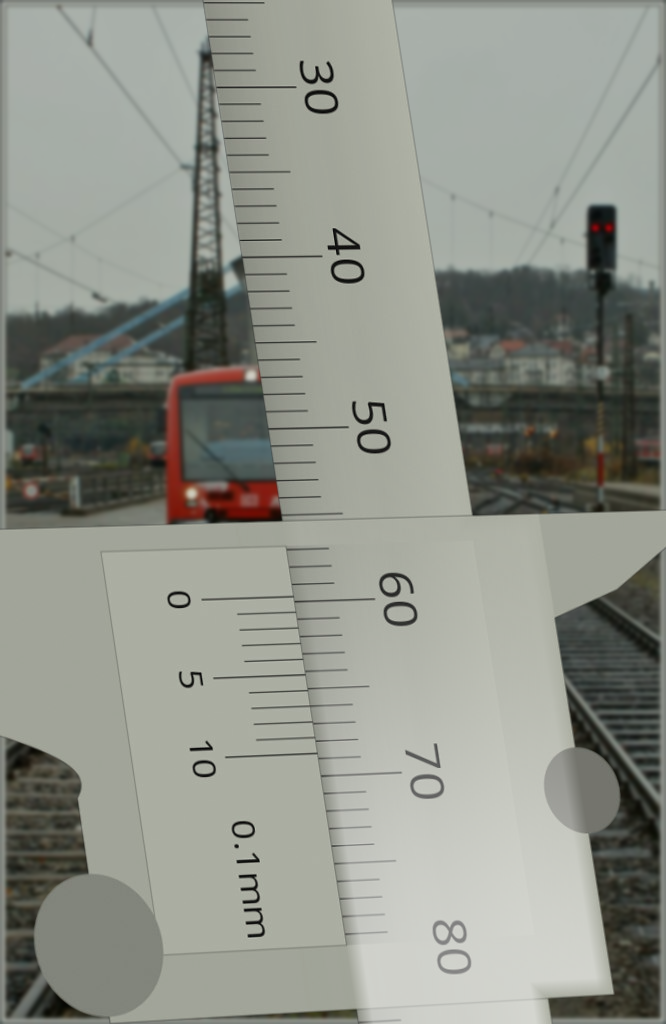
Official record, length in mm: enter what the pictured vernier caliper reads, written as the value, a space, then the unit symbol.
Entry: 59.7 mm
